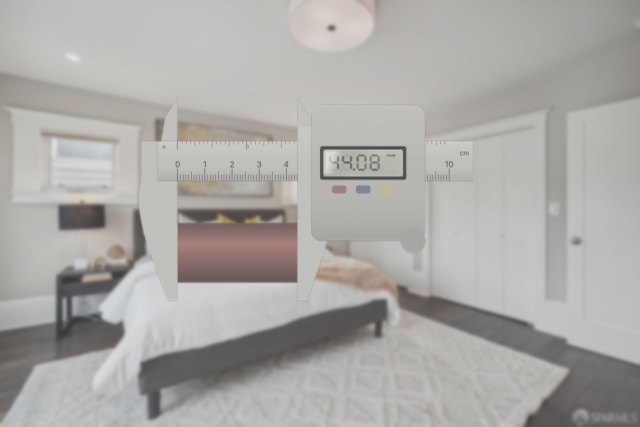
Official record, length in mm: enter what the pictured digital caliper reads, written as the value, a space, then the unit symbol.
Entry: 44.08 mm
